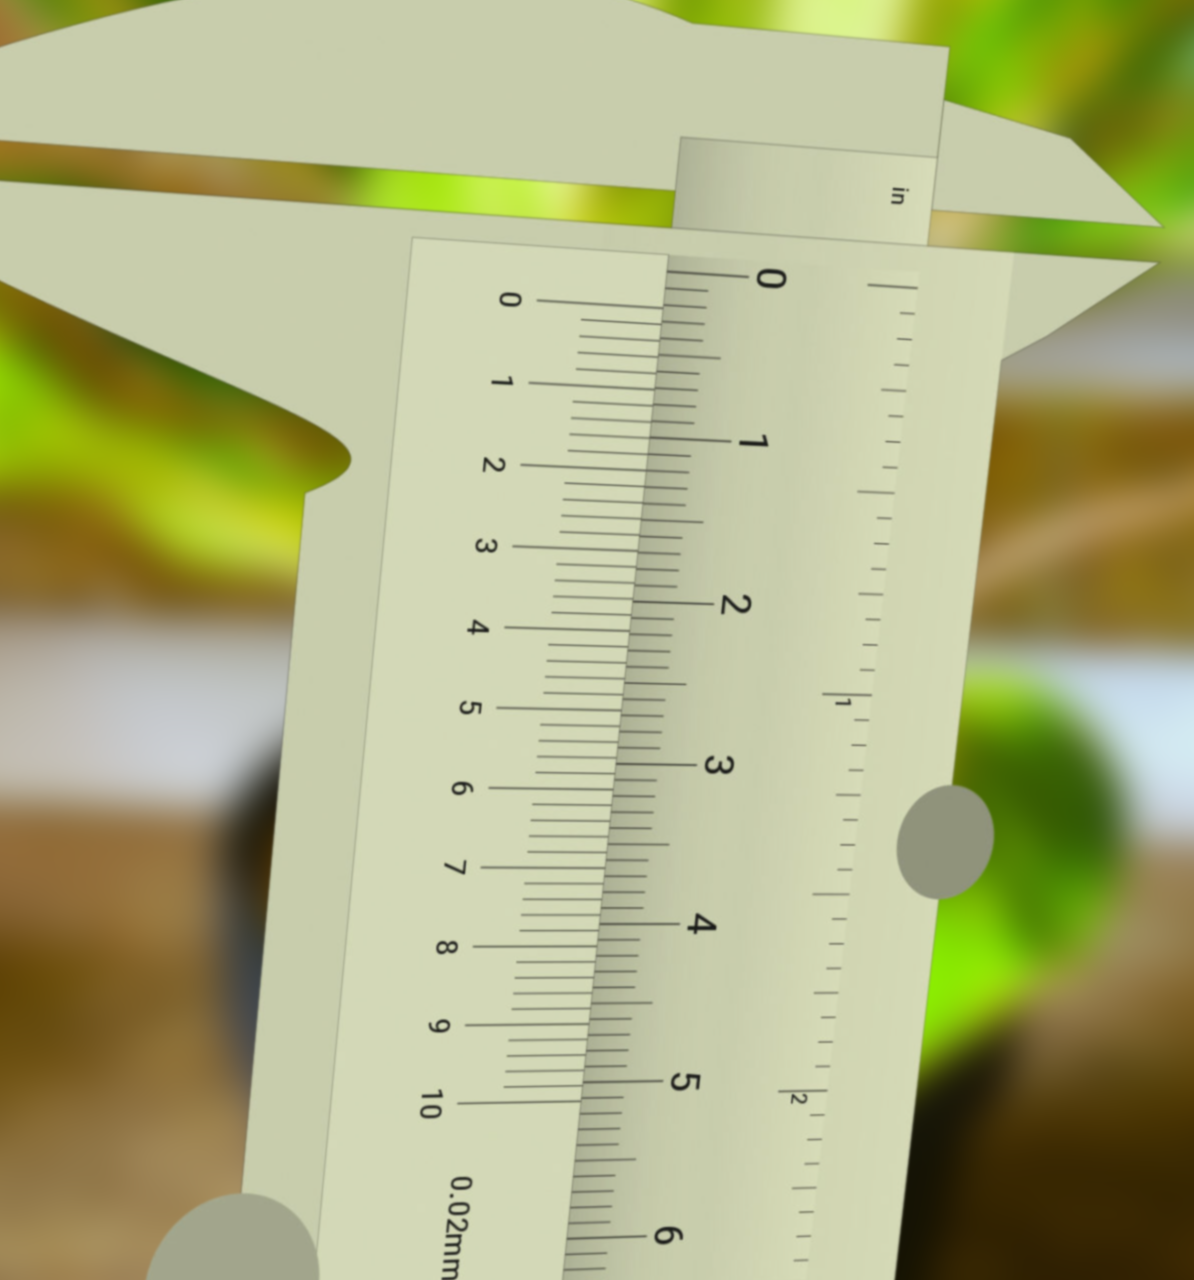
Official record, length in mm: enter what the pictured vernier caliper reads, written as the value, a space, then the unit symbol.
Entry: 2.2 mm
